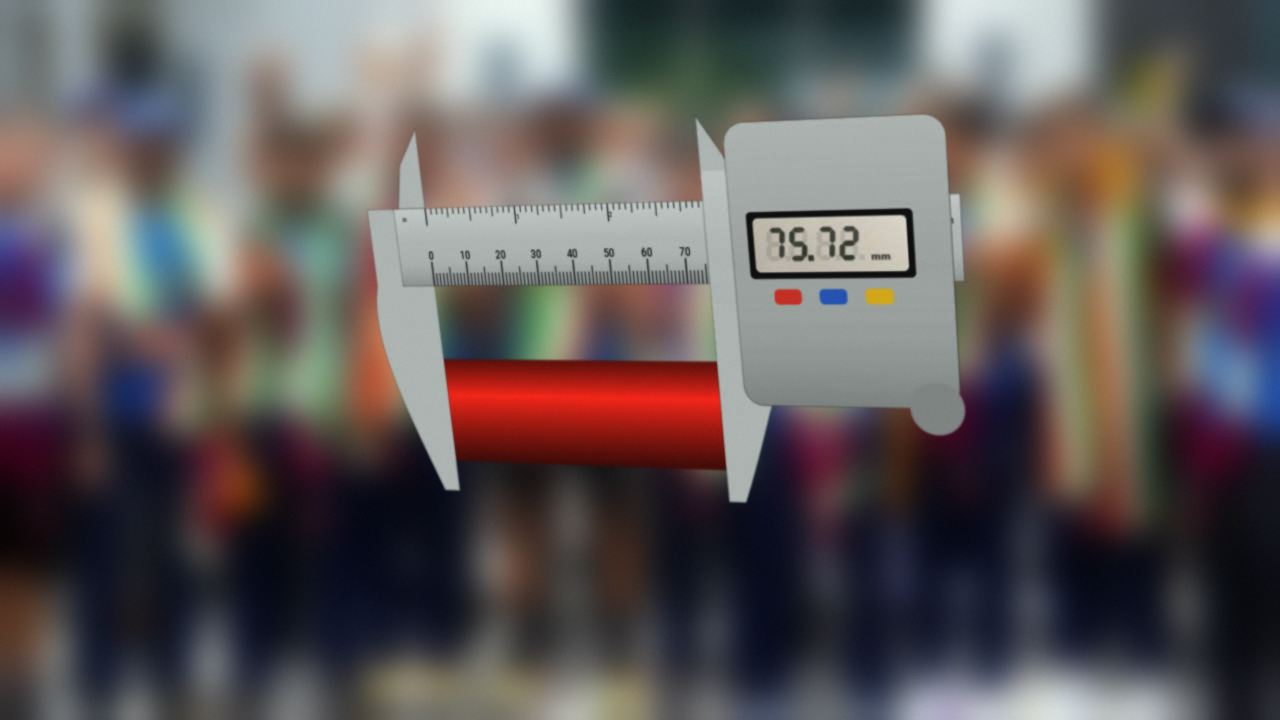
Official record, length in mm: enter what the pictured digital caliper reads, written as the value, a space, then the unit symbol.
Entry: 75.72 mm
